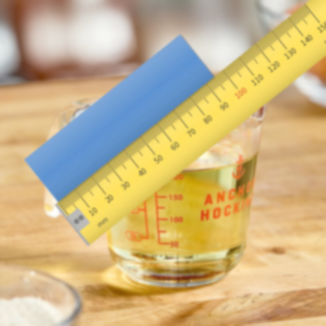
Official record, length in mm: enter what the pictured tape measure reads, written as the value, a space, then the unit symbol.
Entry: 95 mm
